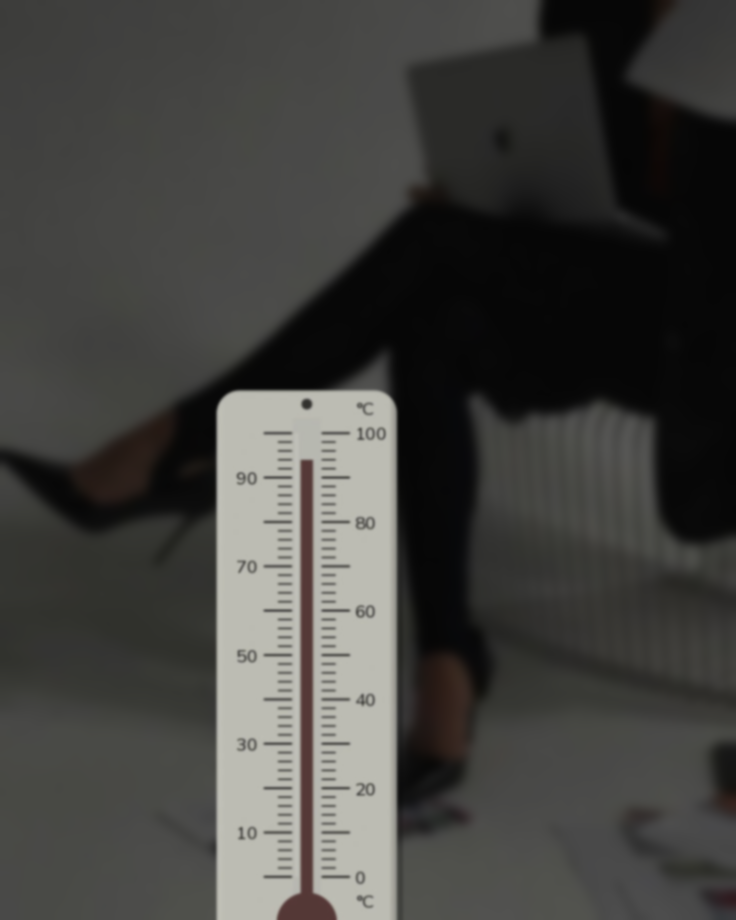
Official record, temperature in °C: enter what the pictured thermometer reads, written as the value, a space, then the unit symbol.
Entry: 94 °C
